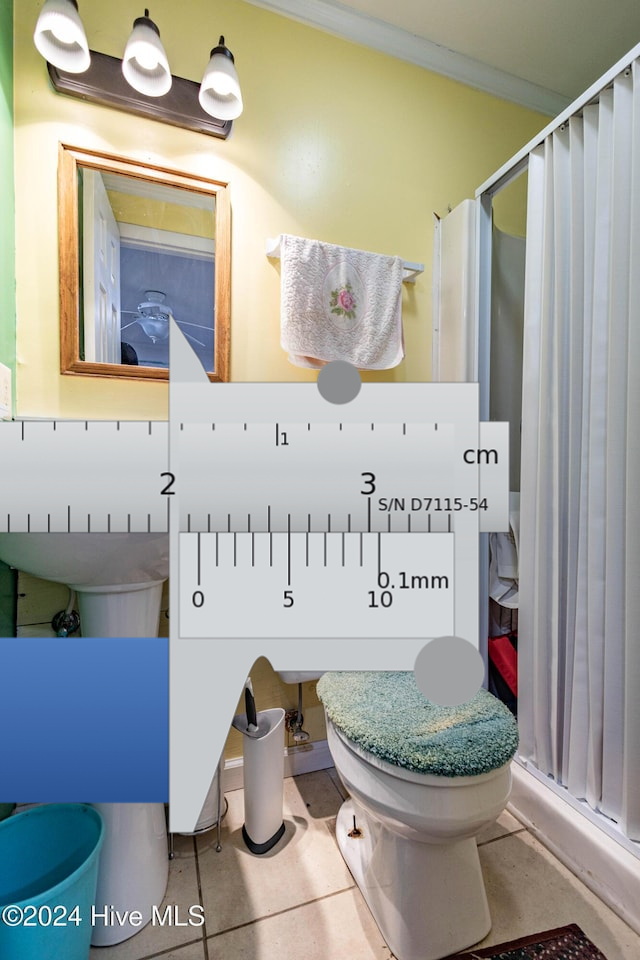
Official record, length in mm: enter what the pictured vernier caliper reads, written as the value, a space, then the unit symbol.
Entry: 21.5 mm
